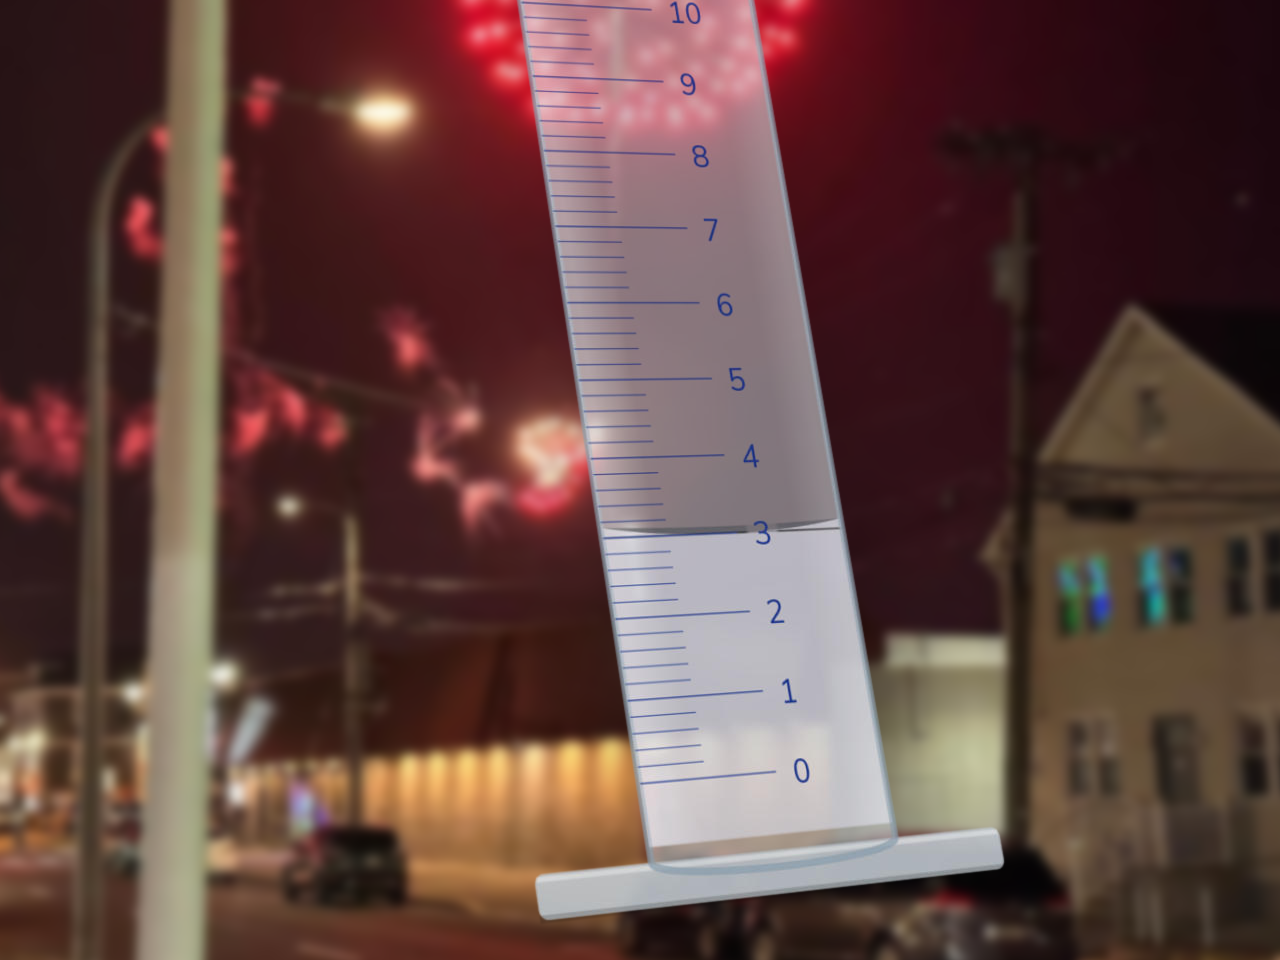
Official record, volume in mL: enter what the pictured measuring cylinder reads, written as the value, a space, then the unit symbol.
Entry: 3 mL
